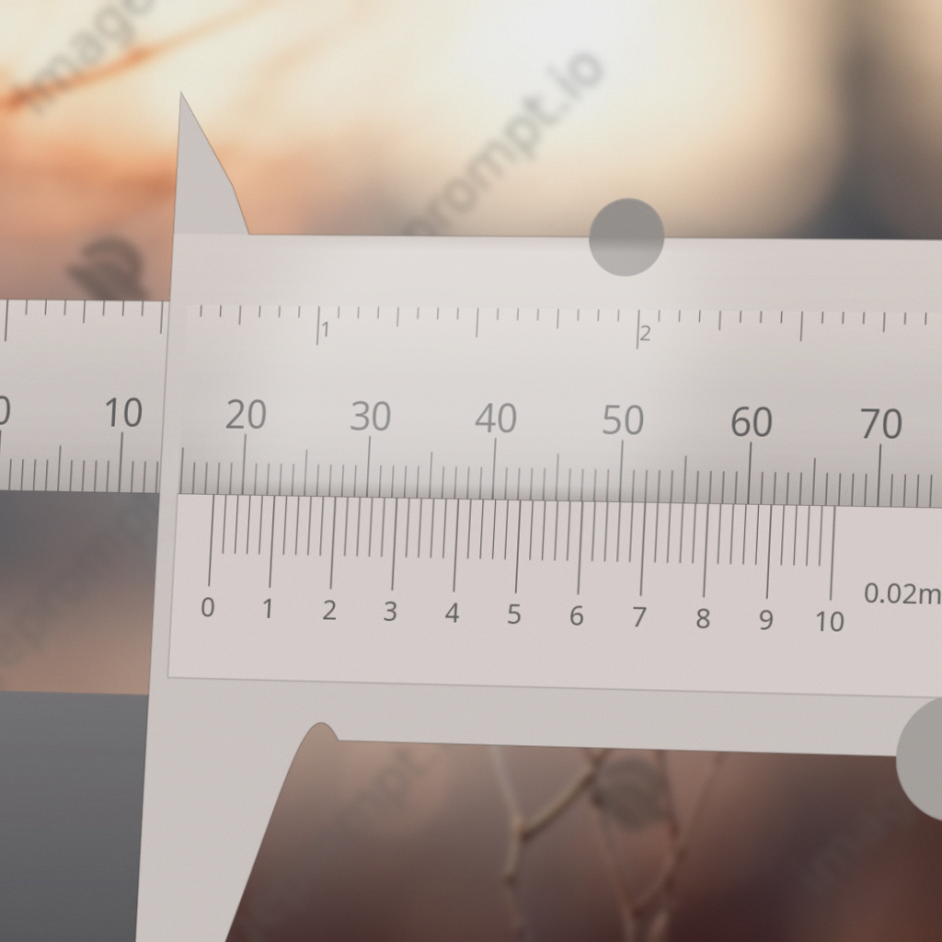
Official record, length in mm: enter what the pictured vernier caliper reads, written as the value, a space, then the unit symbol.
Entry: 17.7 mm
